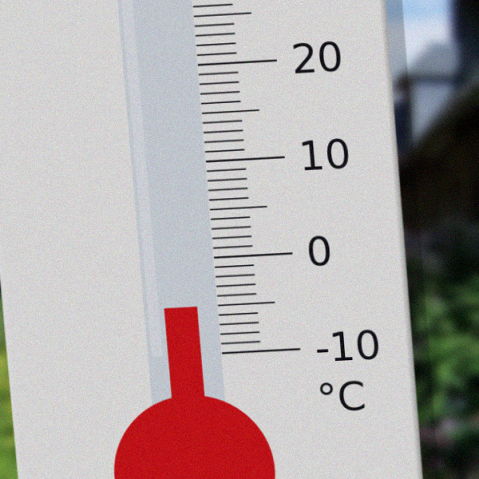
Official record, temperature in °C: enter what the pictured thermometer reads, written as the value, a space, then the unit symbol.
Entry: -5 °C
